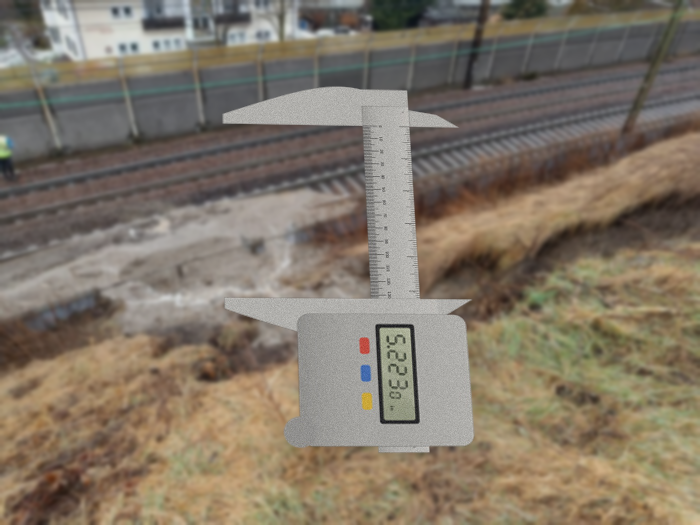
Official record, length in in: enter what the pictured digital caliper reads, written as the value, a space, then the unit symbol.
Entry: 5.2230 in
